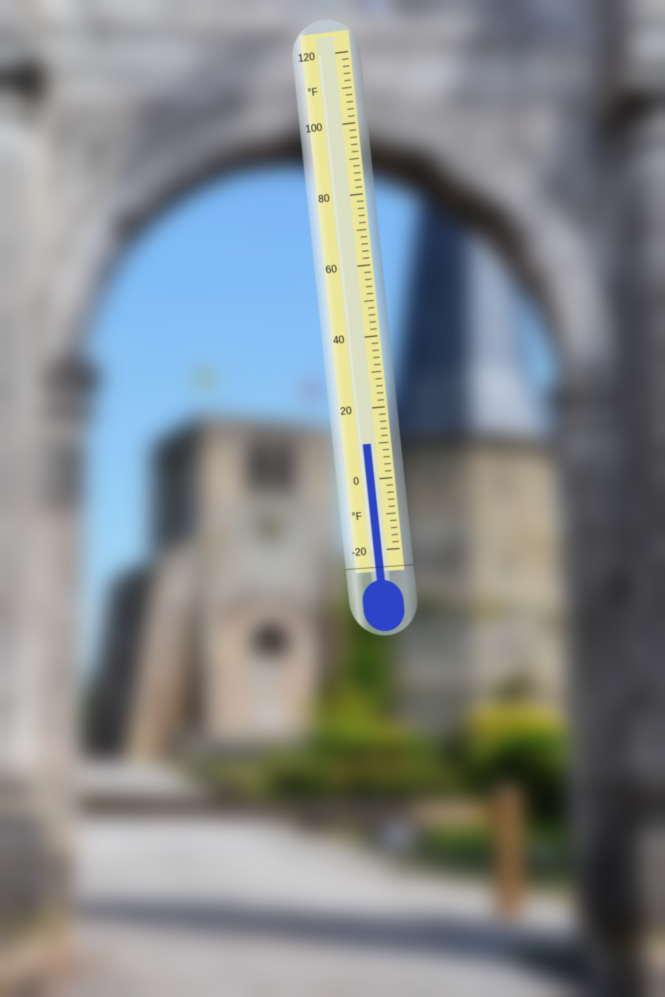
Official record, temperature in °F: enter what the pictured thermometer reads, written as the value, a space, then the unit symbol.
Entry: 10 °F
